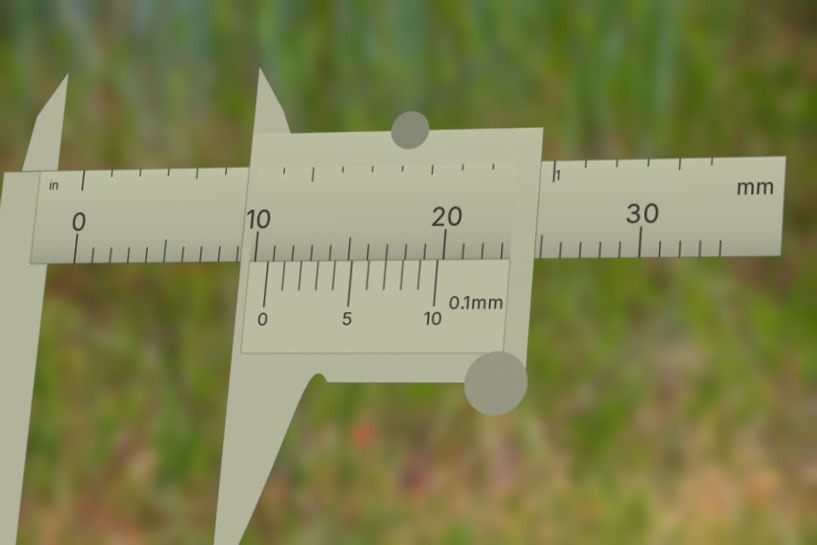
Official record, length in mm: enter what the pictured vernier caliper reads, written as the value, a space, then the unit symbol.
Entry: 10.7 mm
